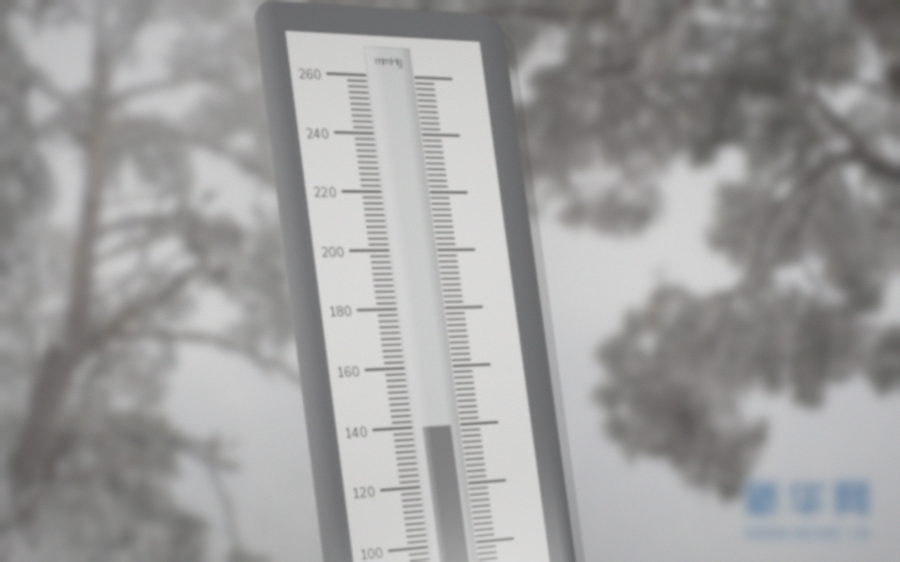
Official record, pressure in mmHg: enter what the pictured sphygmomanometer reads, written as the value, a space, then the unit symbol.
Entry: 140 mmHg
